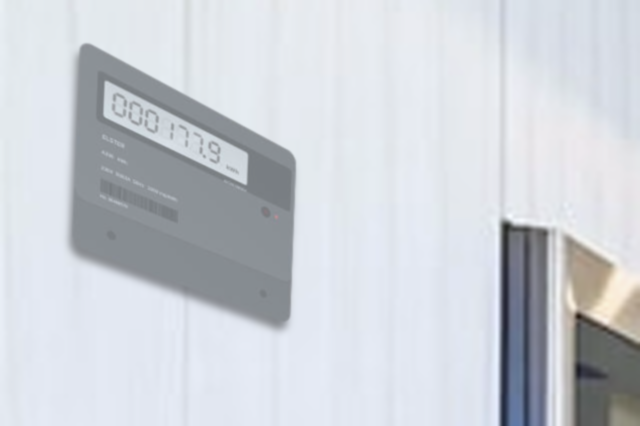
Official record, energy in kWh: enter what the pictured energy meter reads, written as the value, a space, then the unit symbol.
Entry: 177.9 kWh
